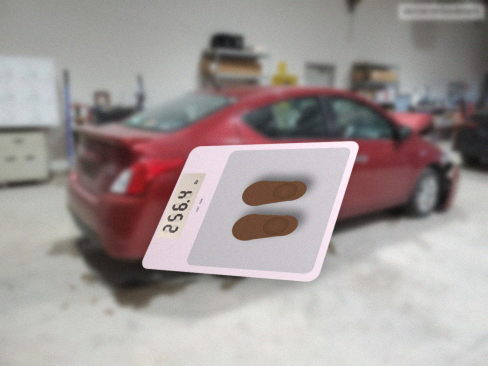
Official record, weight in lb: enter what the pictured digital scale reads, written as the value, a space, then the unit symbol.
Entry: 256.4 lb
